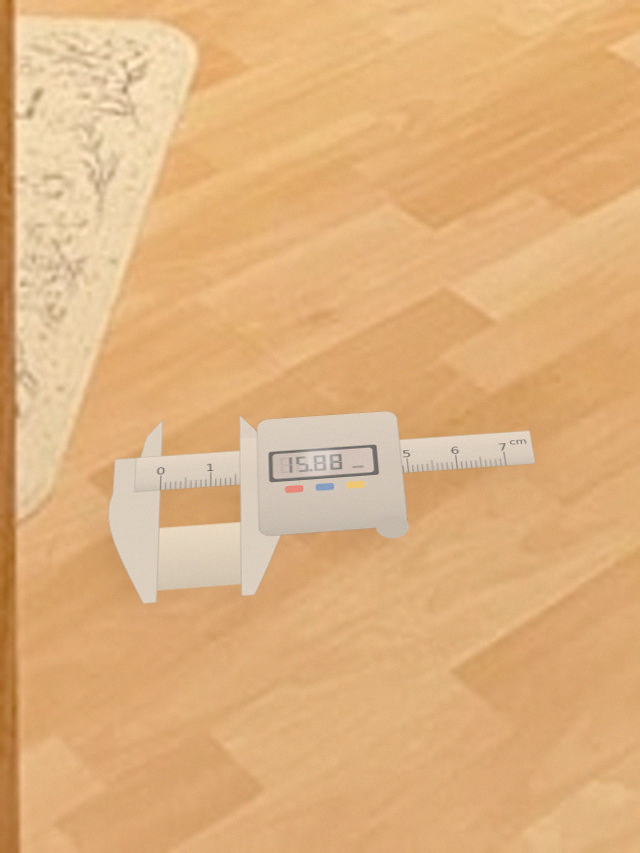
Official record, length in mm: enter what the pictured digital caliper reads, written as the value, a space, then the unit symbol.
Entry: 15.88 mm
